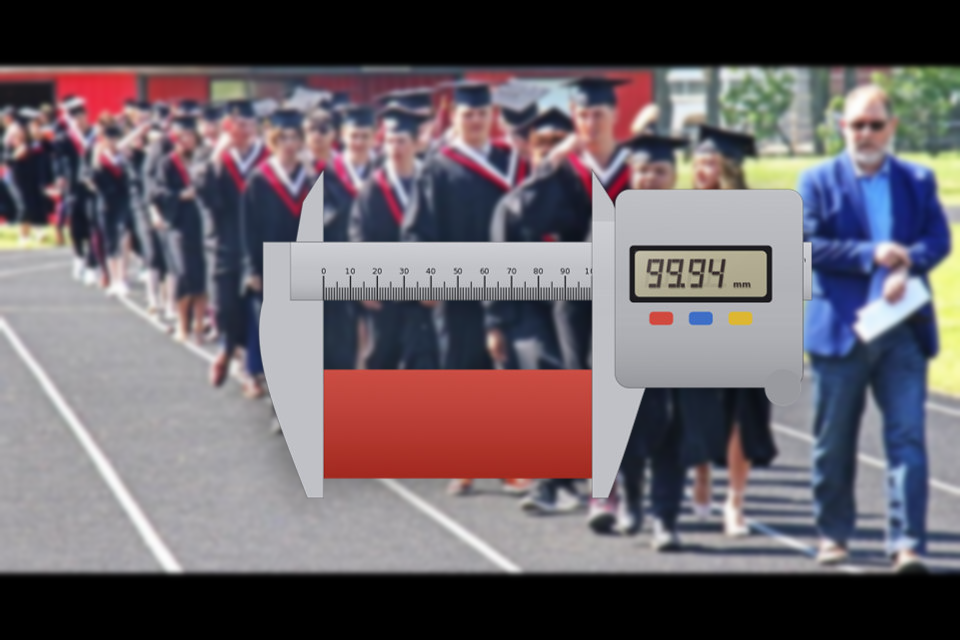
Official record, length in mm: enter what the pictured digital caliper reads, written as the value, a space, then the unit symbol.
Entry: 99.94 mm
